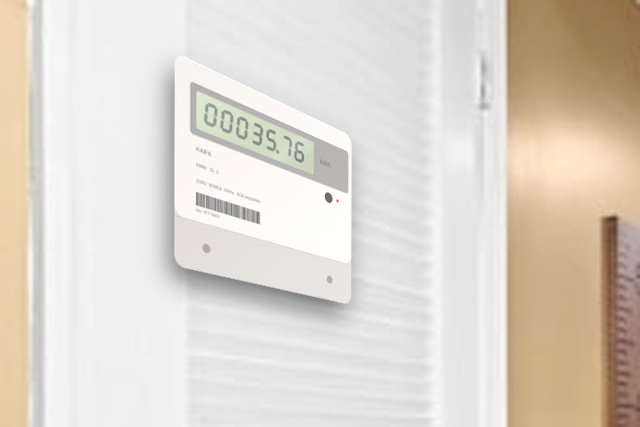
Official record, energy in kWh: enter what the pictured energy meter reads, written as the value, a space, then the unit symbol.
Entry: 35.76 kWh
